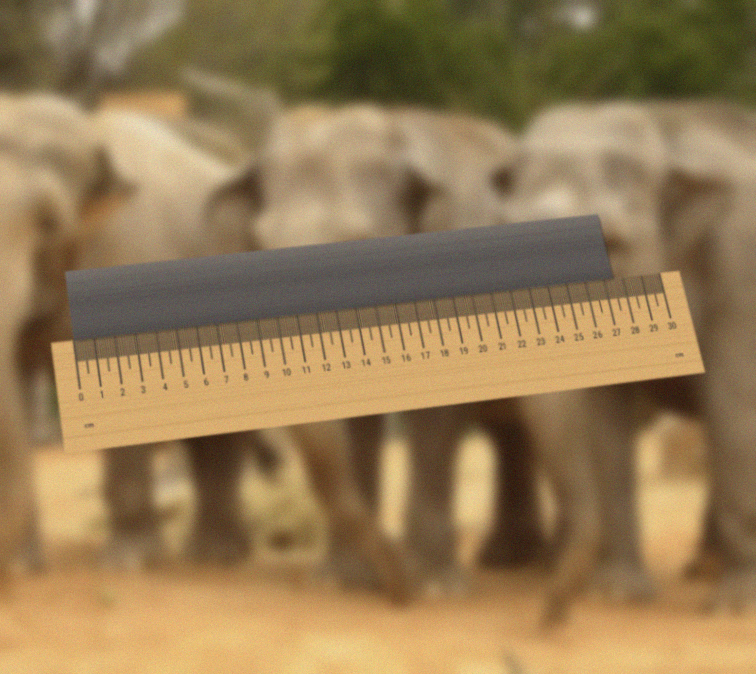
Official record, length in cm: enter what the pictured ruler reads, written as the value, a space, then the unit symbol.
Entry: 27.5 cm
